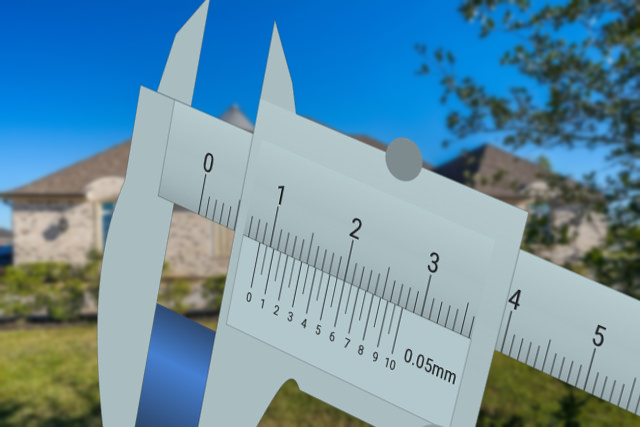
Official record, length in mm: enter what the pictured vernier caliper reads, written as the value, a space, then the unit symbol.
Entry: 8.6 mm
